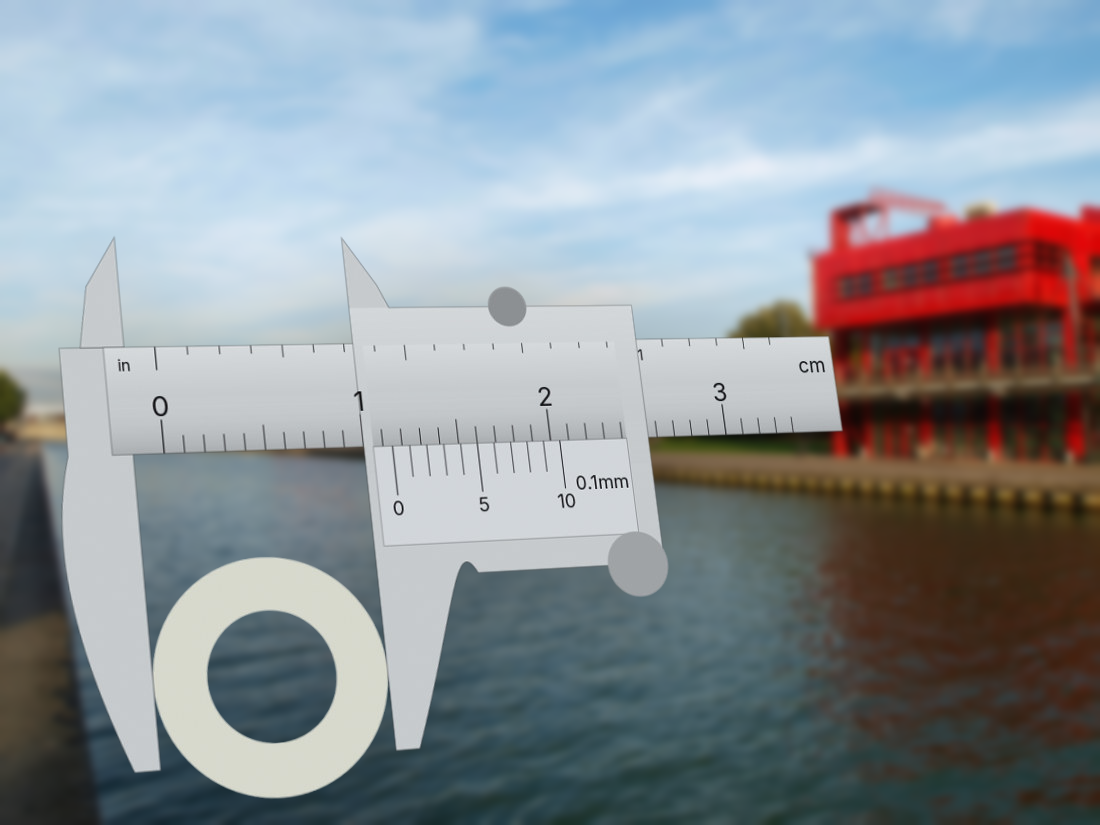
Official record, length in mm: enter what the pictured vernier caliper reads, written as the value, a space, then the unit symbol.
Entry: 11.5 mm
